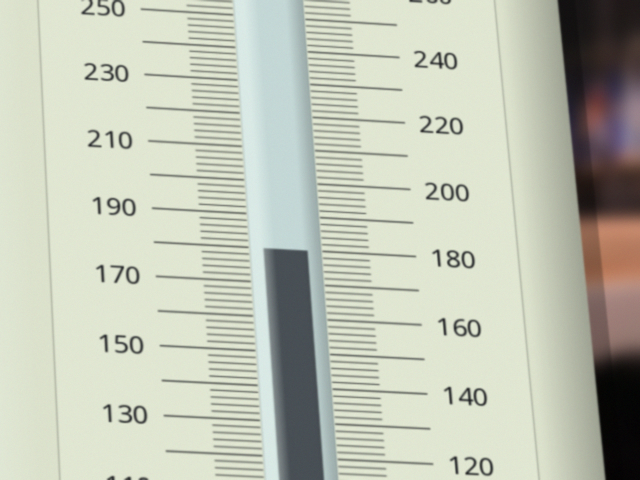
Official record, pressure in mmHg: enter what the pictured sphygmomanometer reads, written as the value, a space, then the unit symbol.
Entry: 180 mmHg
